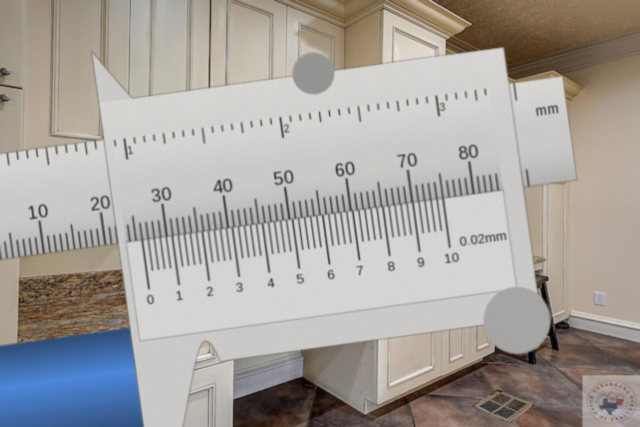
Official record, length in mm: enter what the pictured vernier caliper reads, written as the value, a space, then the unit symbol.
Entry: 26.0 mm
